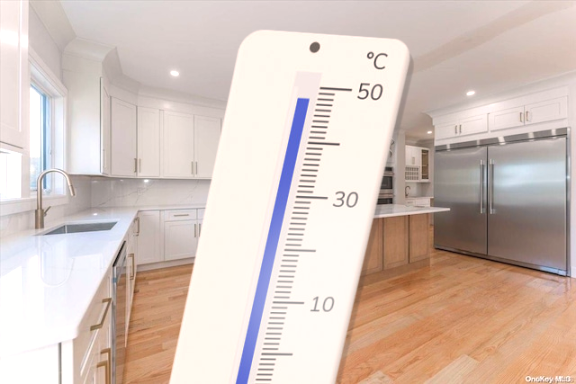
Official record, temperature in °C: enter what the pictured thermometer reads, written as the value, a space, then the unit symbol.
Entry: 48 °C
